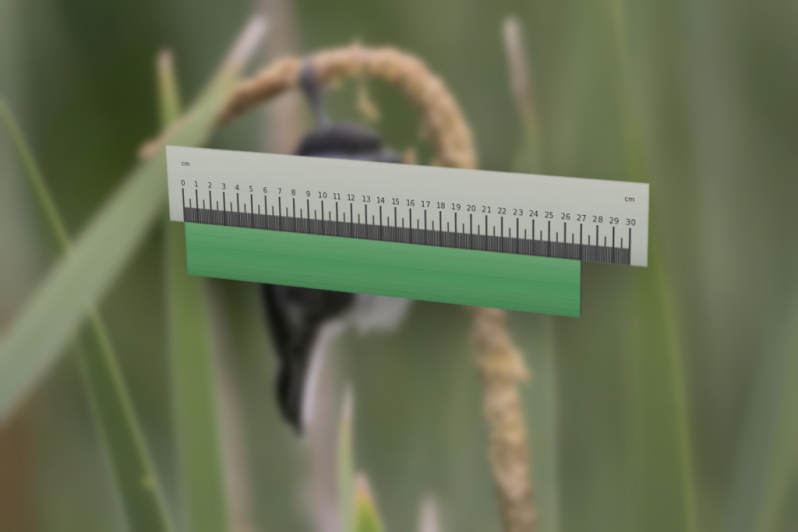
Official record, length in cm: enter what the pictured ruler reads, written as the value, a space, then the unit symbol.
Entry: 27 cm
